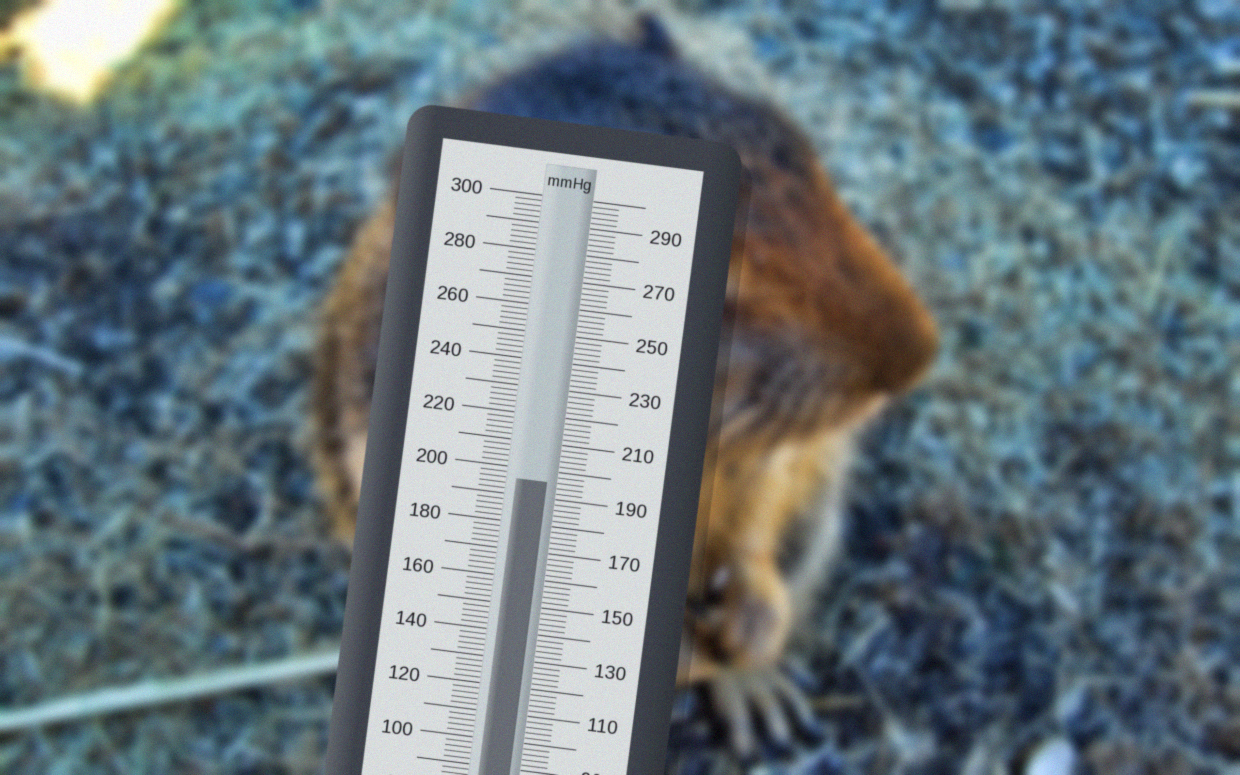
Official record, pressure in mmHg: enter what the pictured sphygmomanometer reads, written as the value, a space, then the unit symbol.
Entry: 196 mmHg
